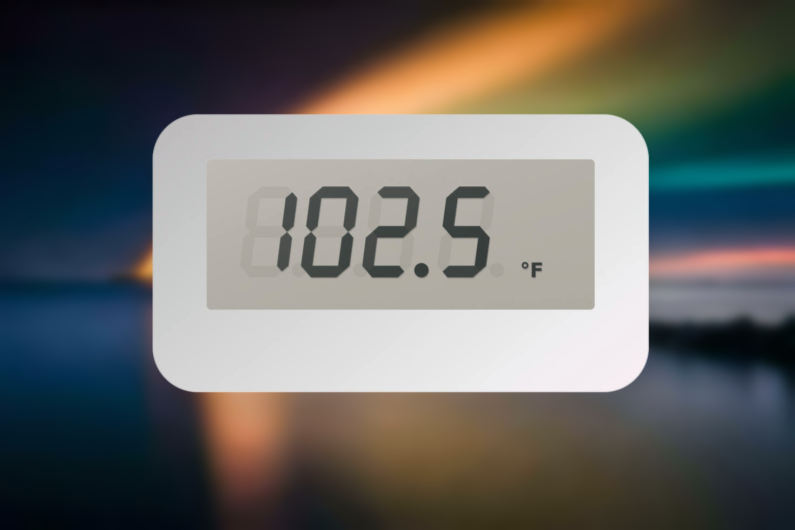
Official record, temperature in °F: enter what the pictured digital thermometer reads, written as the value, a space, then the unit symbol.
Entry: 102.5 °F
